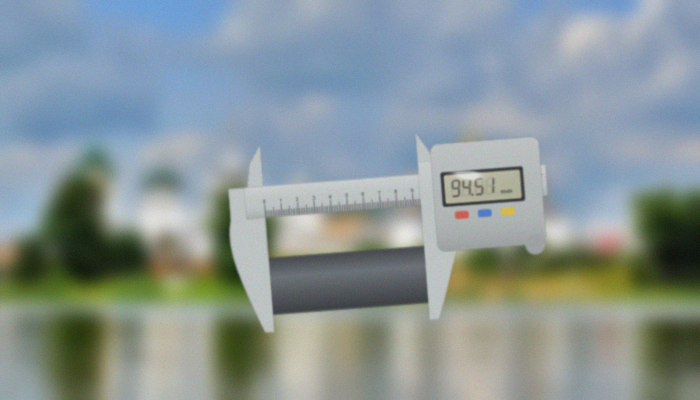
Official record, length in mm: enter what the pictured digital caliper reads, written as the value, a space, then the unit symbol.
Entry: 94.51 mm
